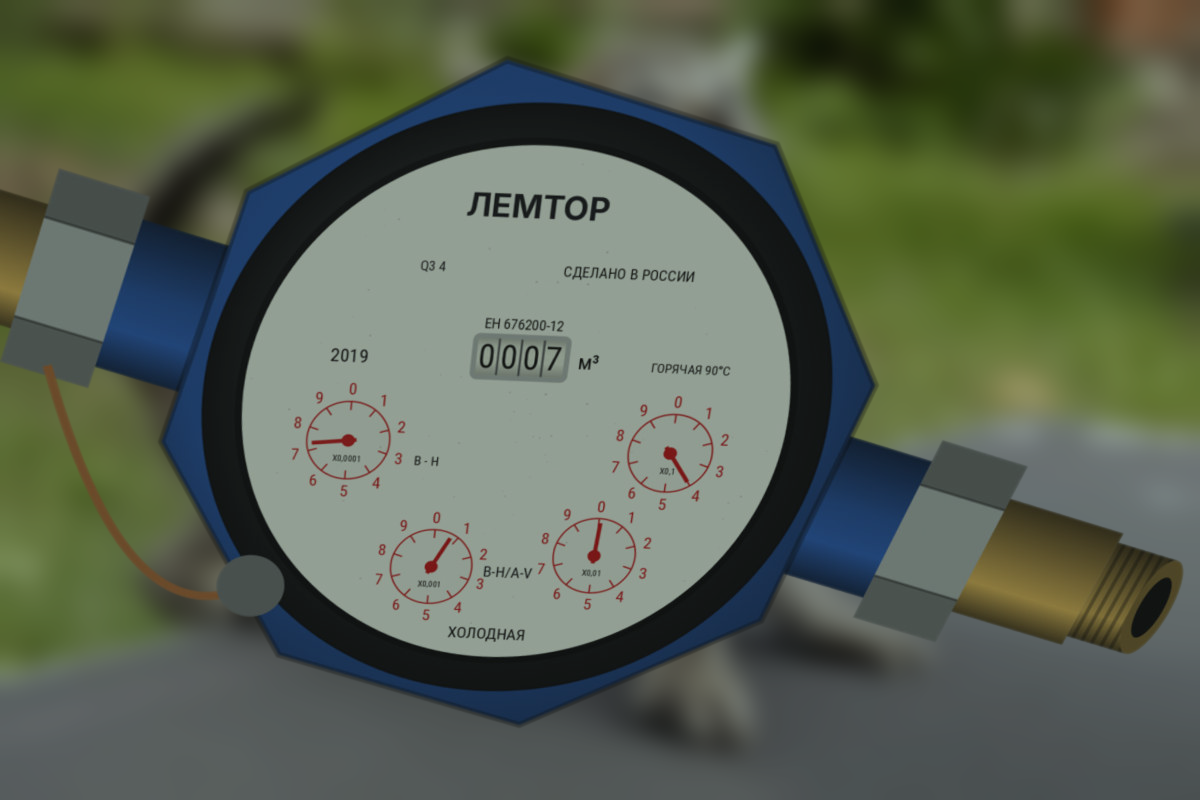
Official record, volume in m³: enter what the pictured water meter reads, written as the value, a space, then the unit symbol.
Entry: 7.4007 m³
